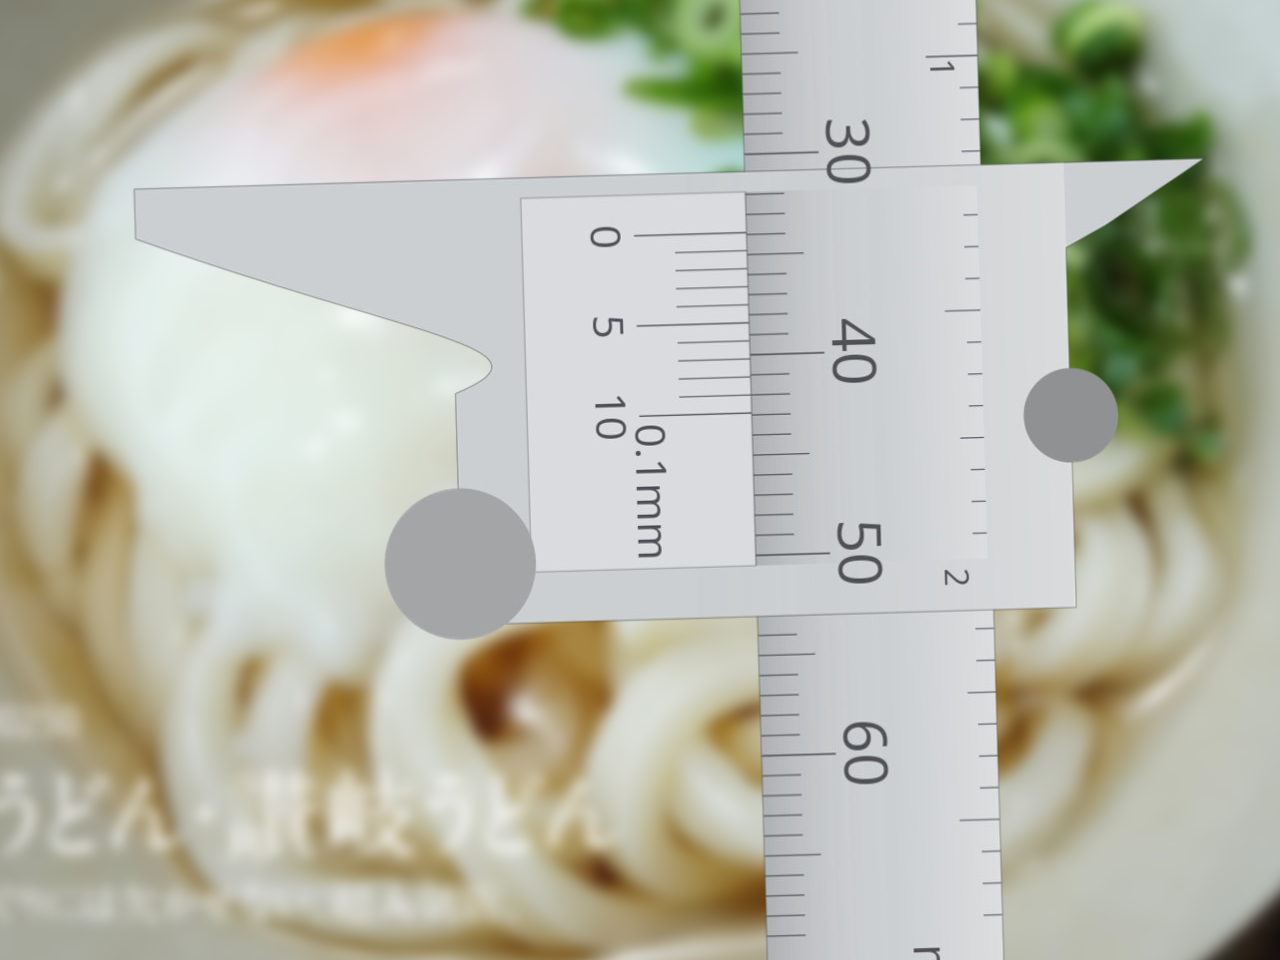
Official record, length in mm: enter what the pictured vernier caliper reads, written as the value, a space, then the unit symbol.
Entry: 33.9 mm
